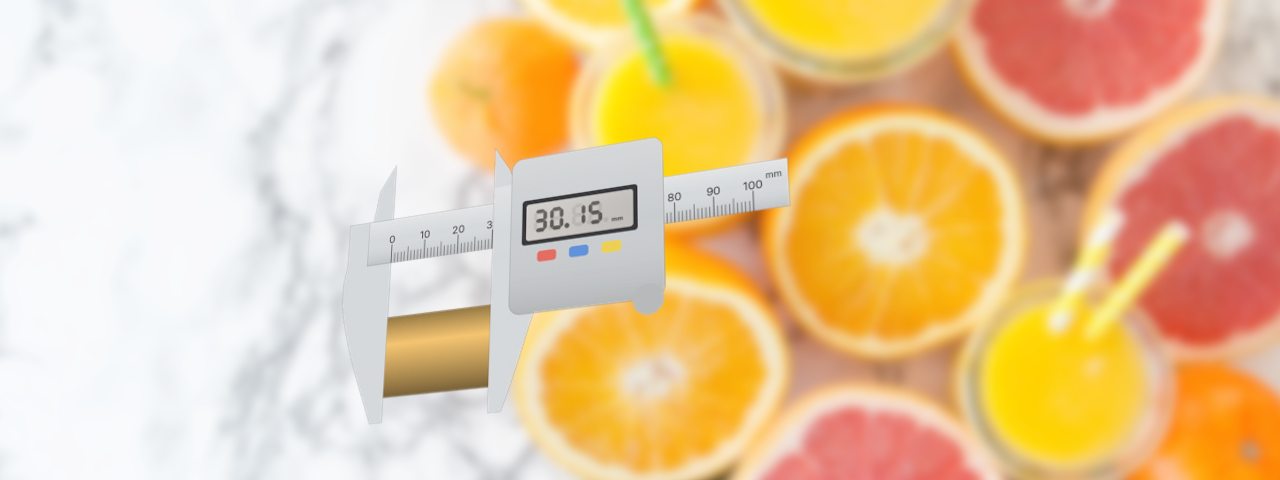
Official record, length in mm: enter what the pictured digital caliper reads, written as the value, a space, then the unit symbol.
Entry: 30.15 mm
